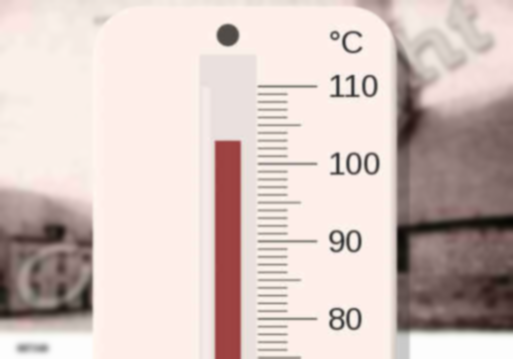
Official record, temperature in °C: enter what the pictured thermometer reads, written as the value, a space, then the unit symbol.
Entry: 103 °C
